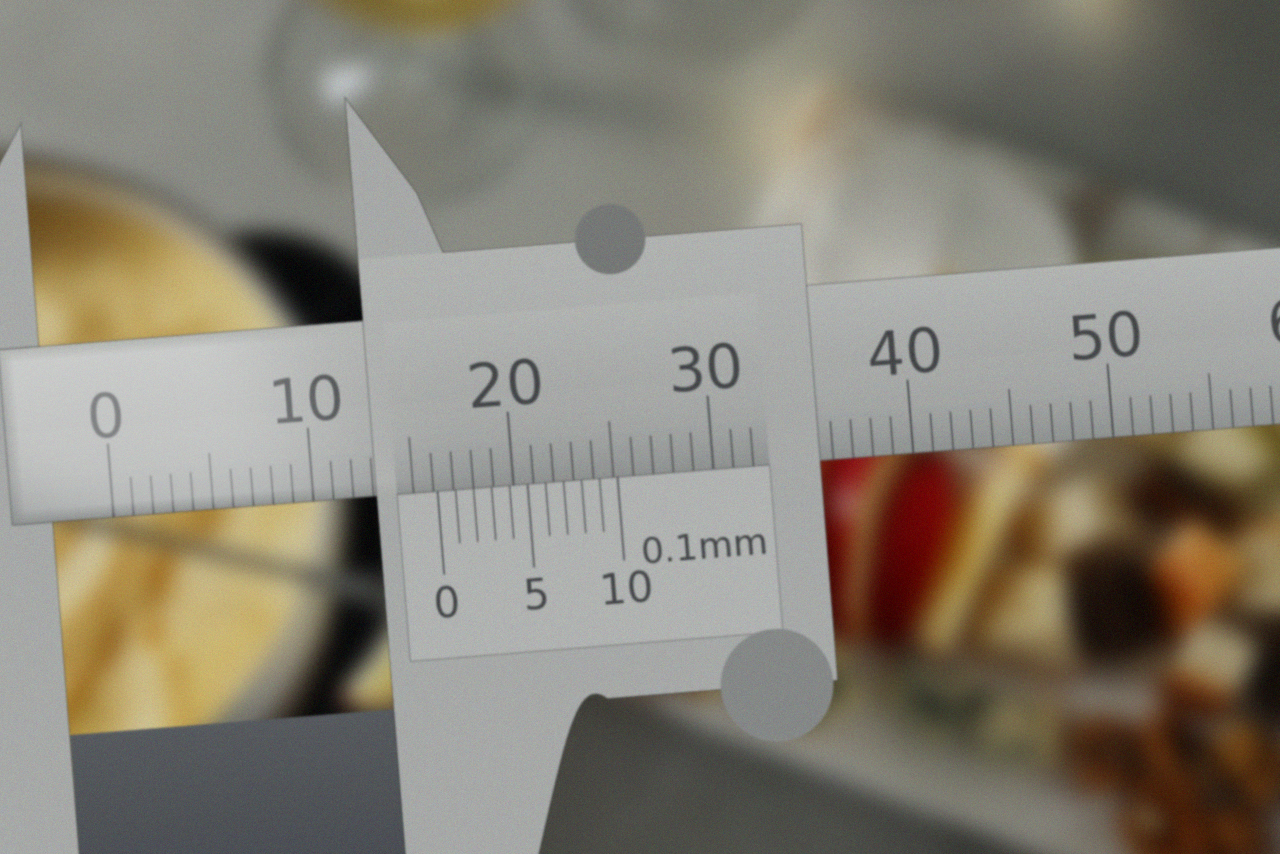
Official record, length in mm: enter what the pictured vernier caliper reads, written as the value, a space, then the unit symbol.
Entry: 16.2 mm
